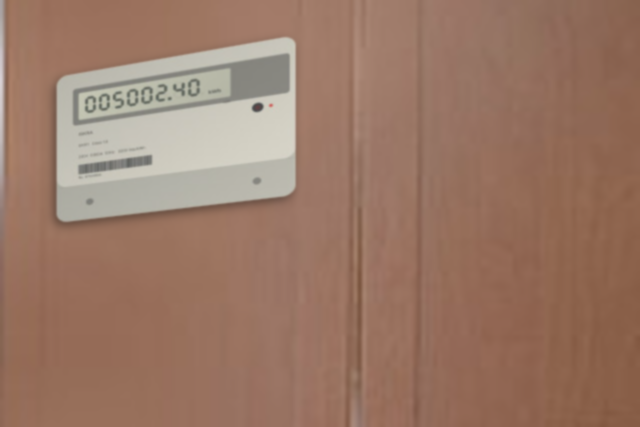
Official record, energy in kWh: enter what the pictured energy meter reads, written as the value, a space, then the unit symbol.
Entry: 5002.40 kWh
